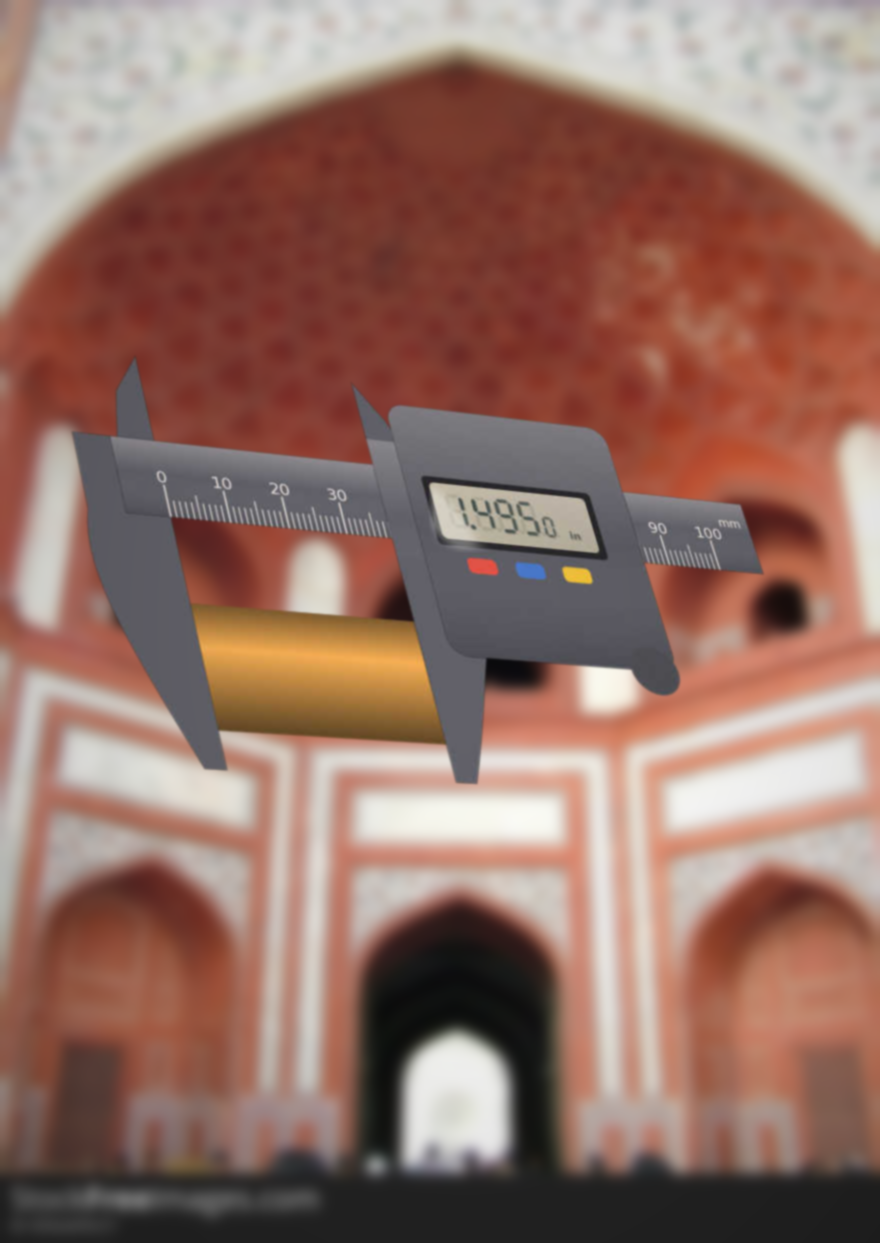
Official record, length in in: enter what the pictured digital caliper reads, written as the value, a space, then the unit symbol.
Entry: 1.4950 in
